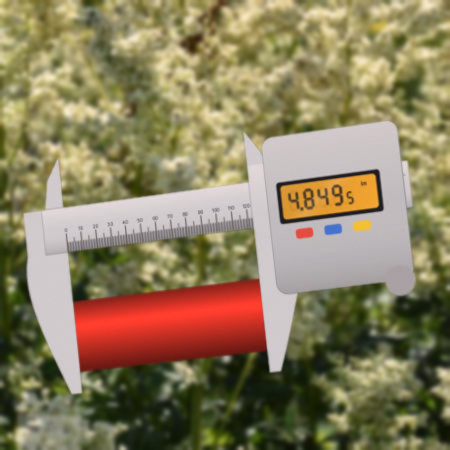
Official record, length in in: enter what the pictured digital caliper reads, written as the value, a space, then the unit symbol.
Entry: 4.8495 in
